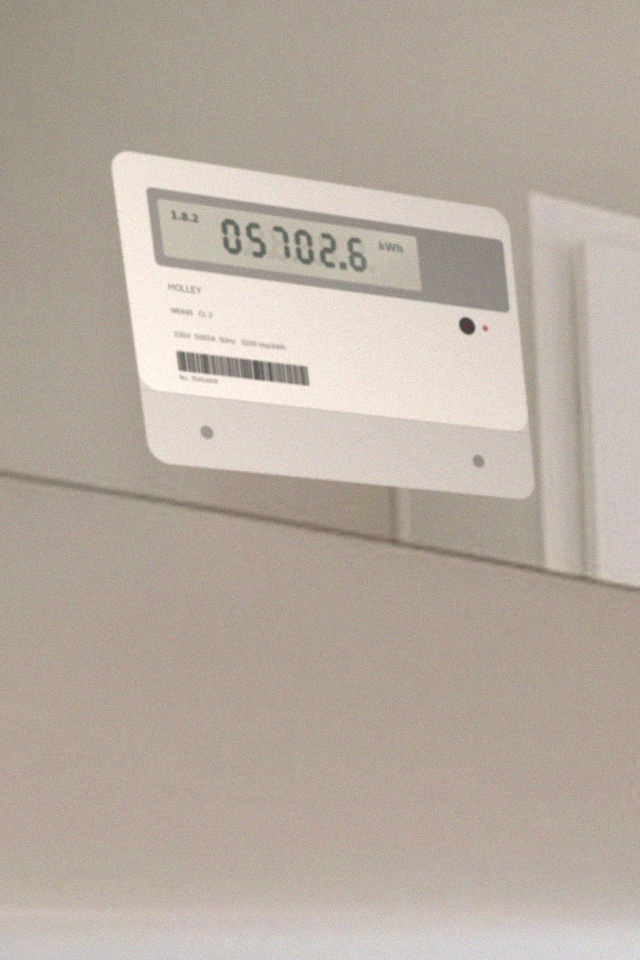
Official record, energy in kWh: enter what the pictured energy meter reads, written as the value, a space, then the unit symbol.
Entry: 5702.6 kWh
